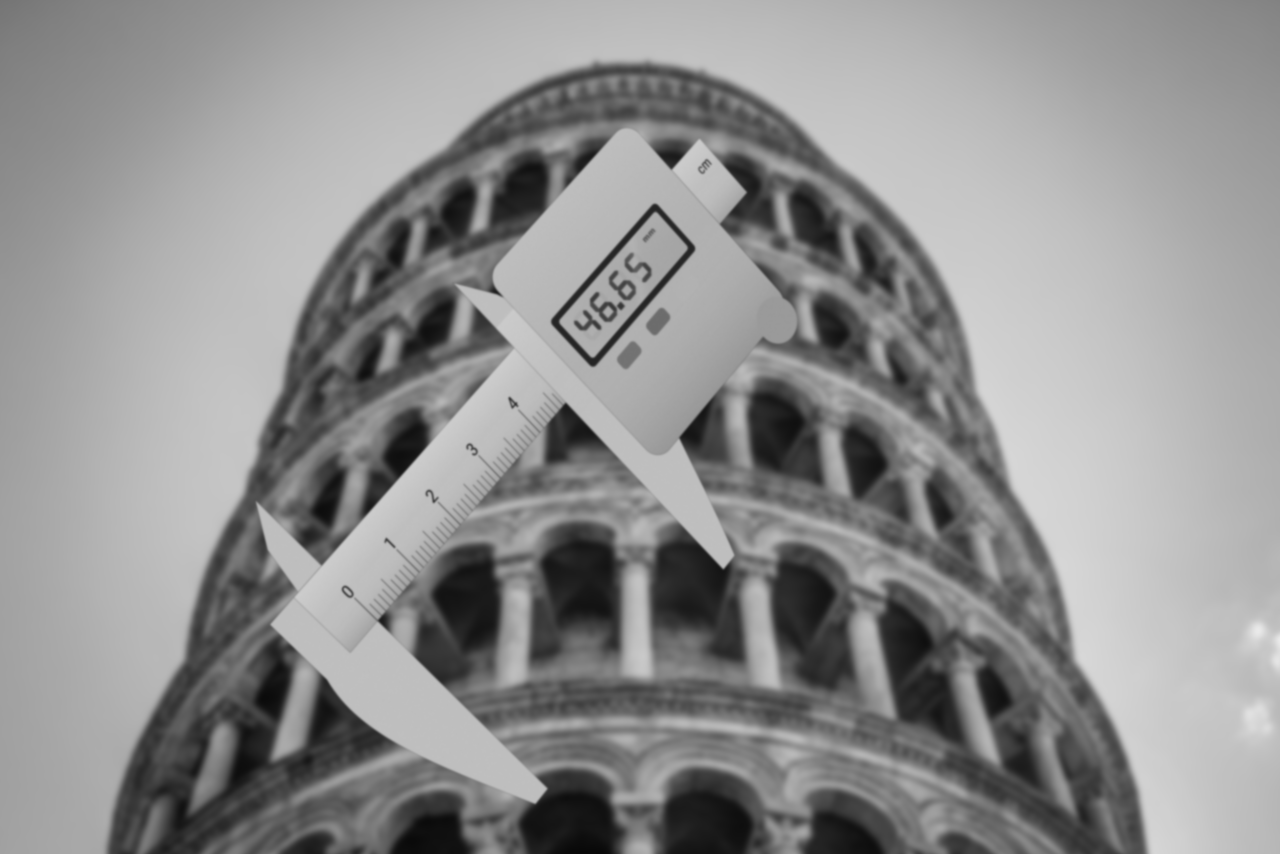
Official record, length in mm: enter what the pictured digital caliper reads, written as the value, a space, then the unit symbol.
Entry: 46.65 mm
